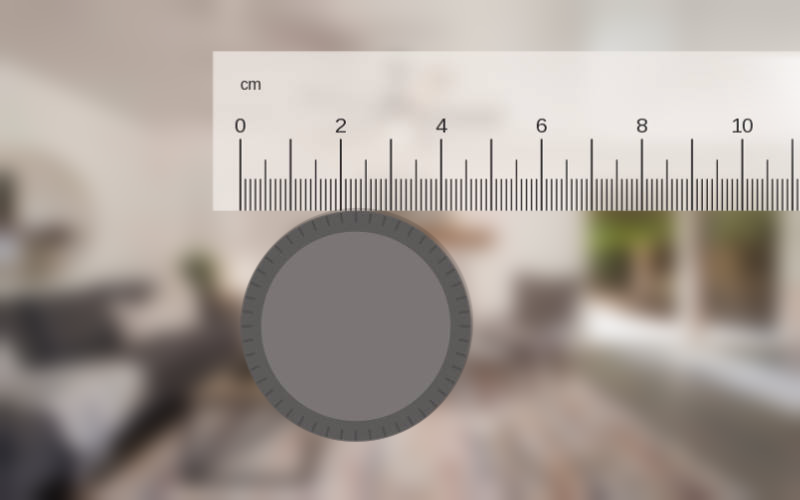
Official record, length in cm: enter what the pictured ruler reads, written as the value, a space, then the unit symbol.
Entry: 4.6 cm
